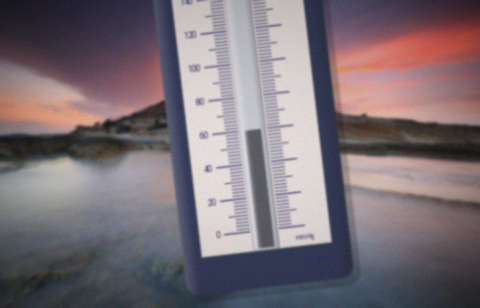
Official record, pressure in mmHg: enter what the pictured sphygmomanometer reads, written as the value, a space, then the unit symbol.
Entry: 60 mmHg
